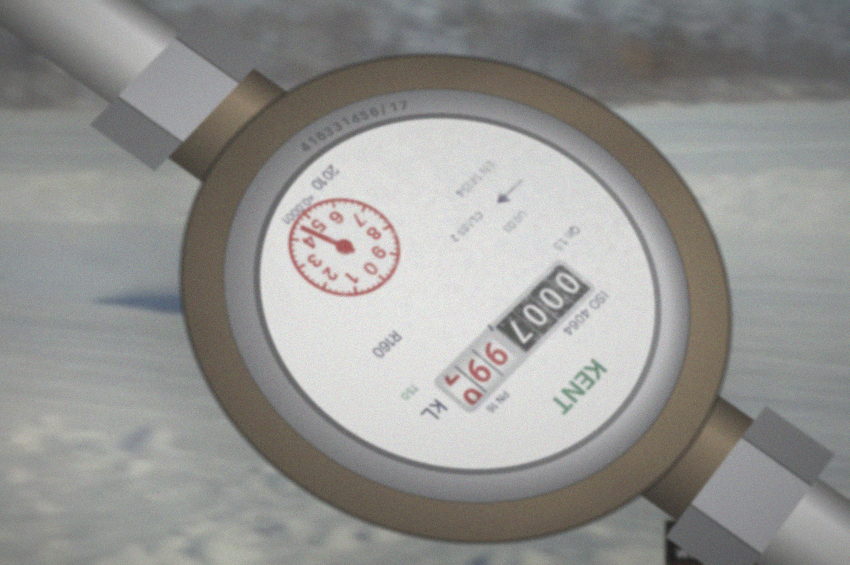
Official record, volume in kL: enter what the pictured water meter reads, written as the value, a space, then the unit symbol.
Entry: 7.9964 kL
